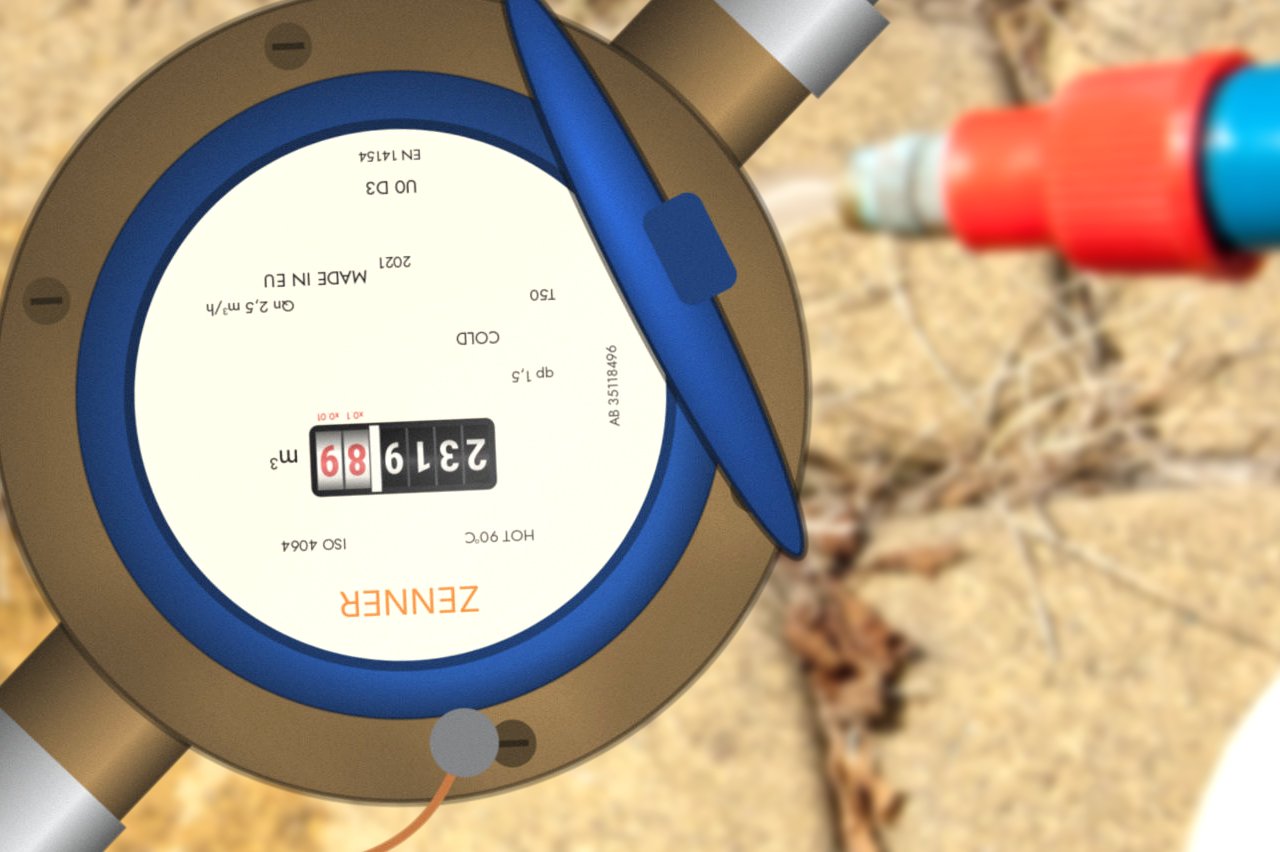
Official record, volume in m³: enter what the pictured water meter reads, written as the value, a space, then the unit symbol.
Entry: 2319.89 m³
